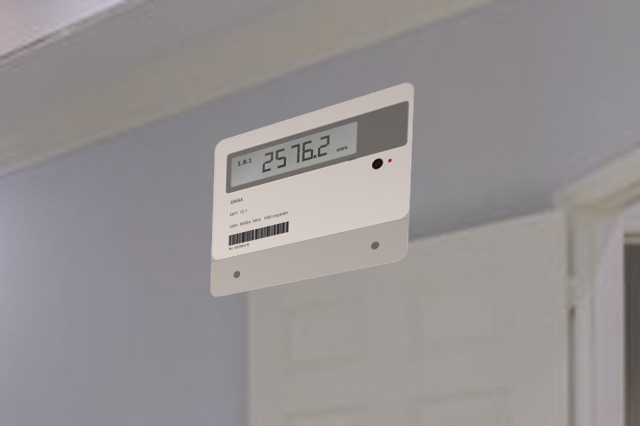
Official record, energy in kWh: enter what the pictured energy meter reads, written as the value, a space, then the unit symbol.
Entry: 2576.2 kWh
